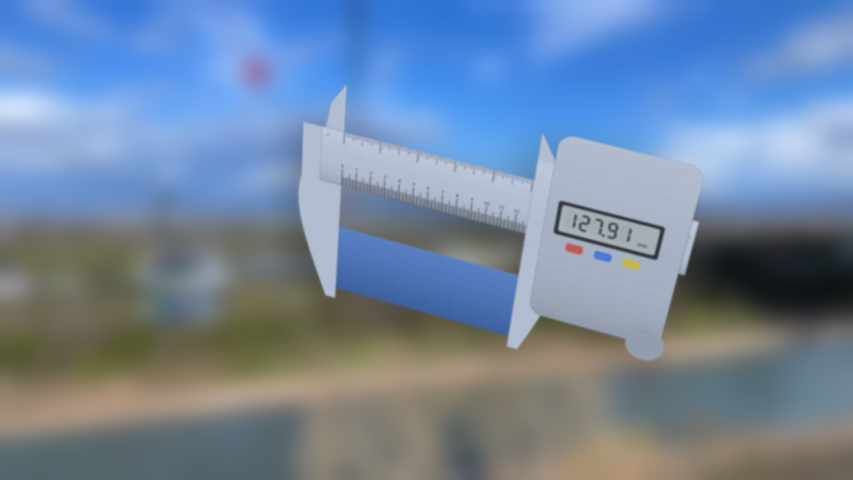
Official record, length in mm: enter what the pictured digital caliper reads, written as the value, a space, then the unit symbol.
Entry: 127.91 mm
